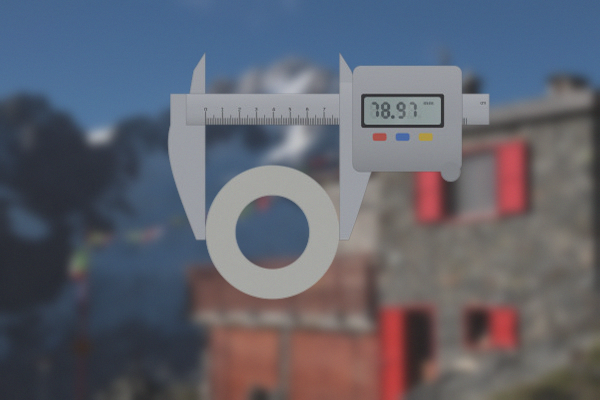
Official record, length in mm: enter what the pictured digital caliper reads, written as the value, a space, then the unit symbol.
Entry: 78.97 mm
